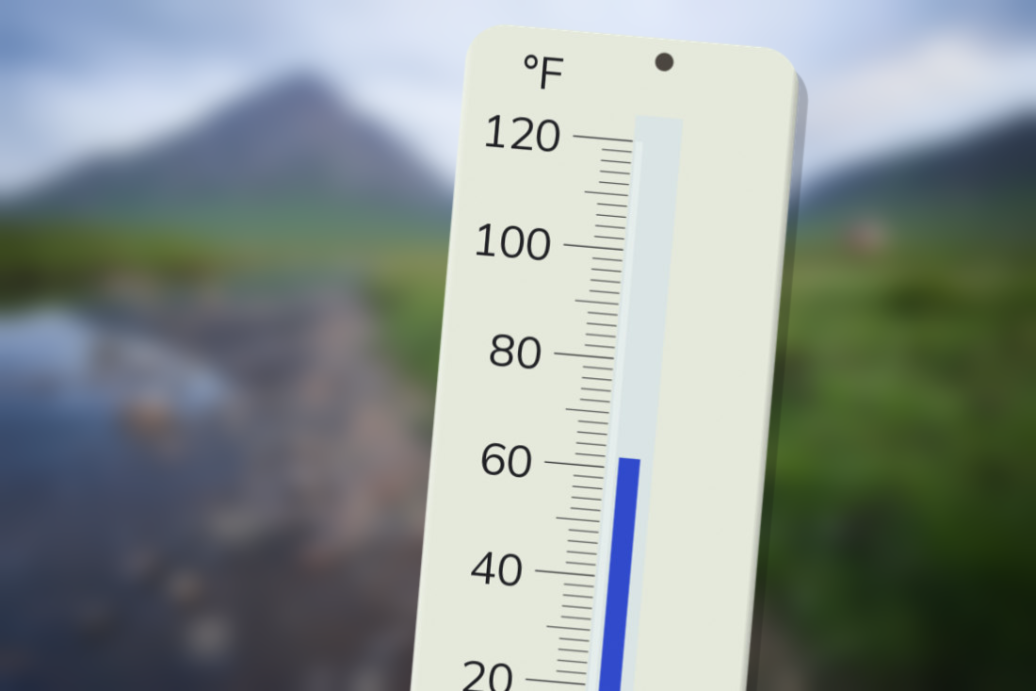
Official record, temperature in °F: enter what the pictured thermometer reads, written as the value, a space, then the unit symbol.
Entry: 62 °F
